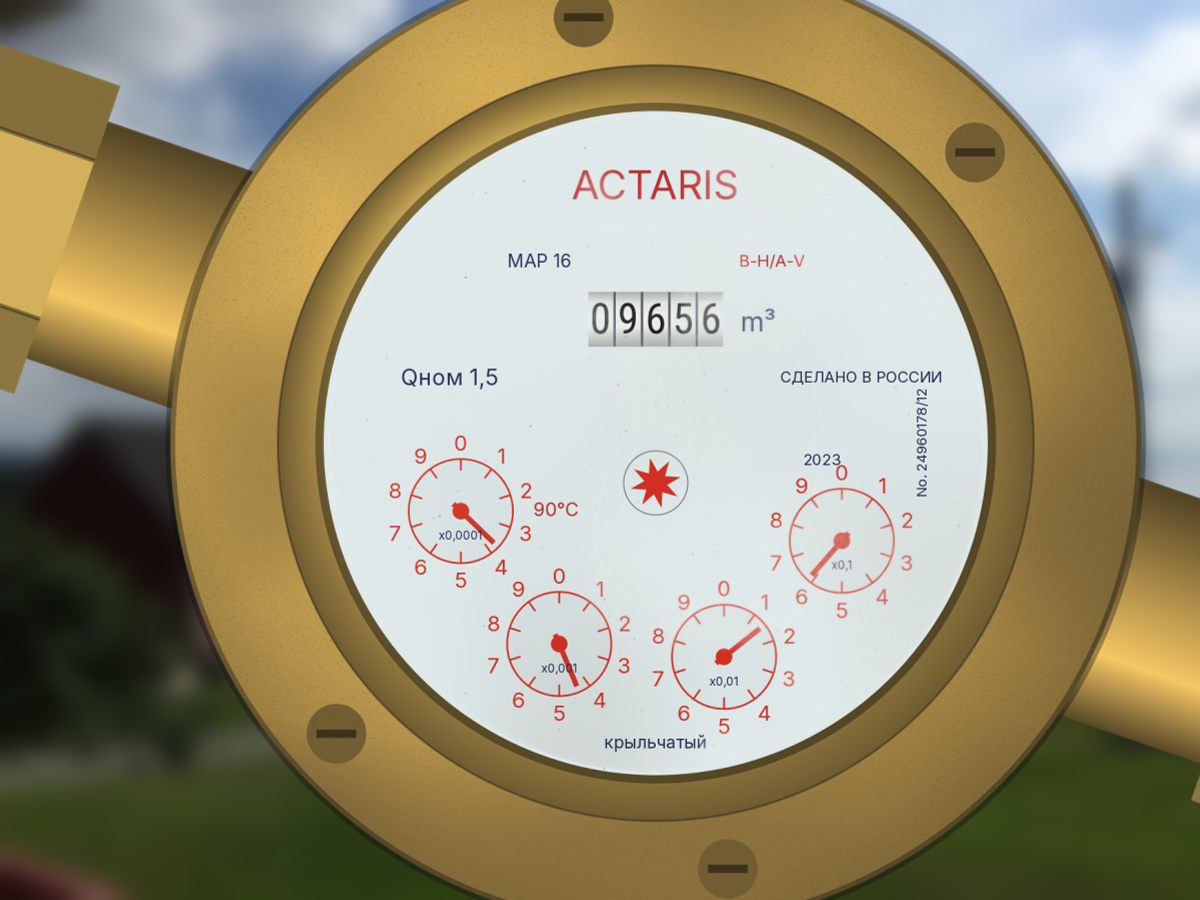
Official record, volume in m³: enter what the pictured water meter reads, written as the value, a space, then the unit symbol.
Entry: 9656.6143 m³
